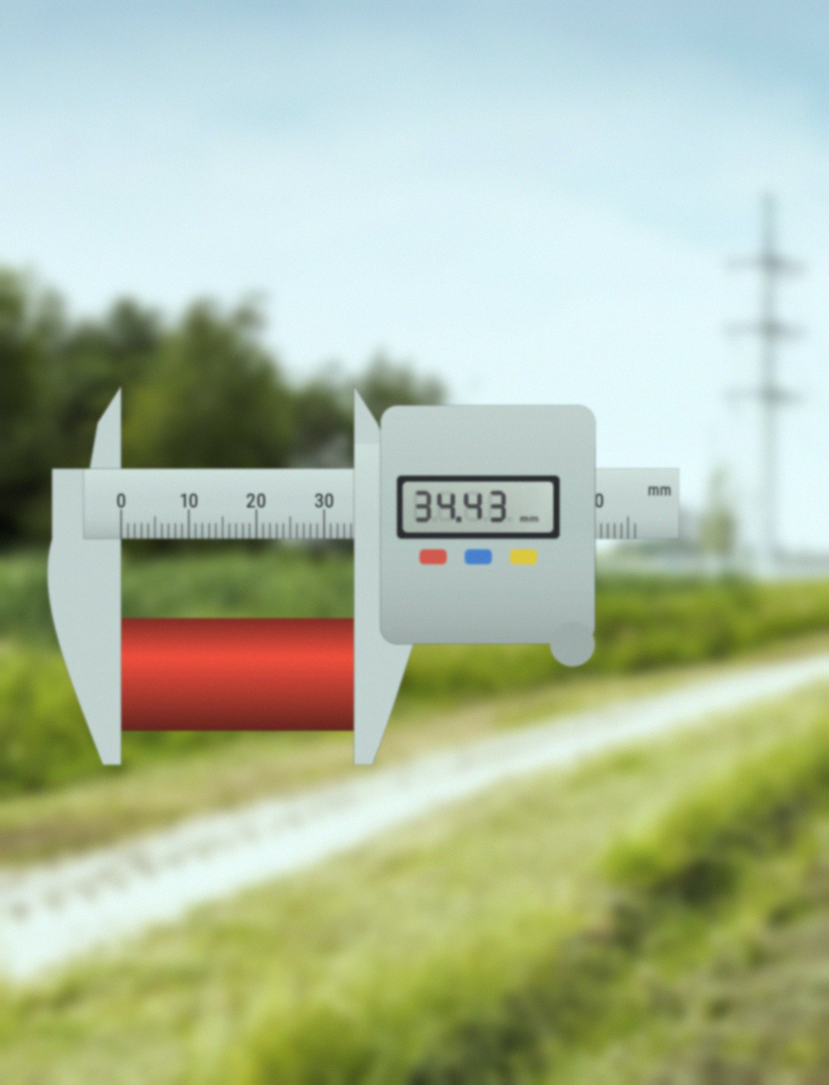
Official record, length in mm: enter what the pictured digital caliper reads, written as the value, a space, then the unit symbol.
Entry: 34.43 mm
